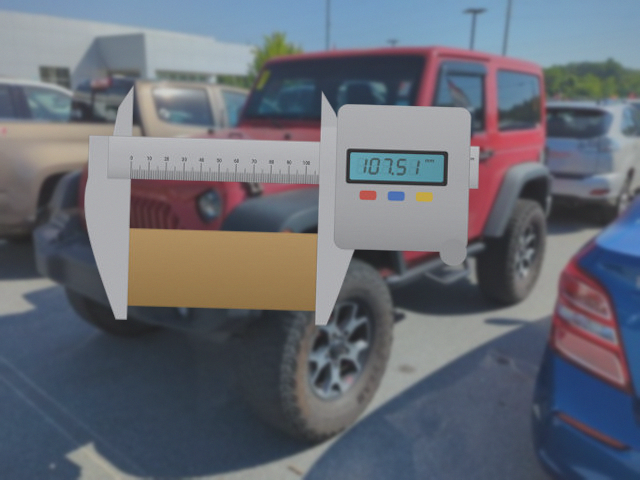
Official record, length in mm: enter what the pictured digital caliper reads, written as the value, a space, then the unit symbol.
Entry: 107.51 mm
